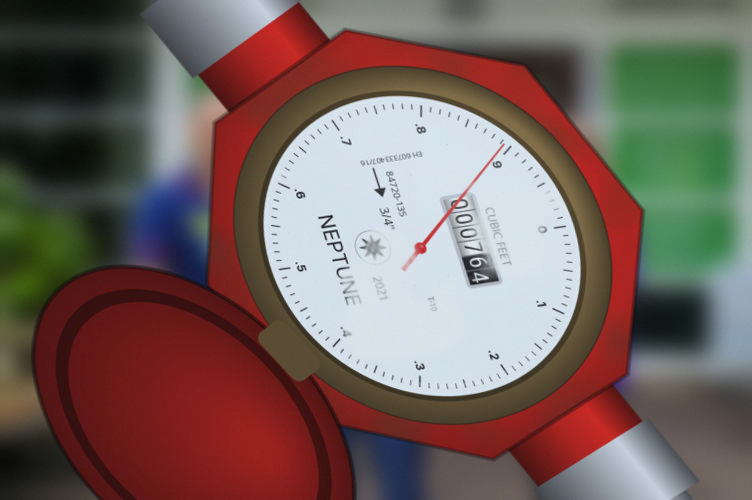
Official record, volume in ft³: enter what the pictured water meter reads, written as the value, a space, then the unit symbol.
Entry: 763.89 ft³
